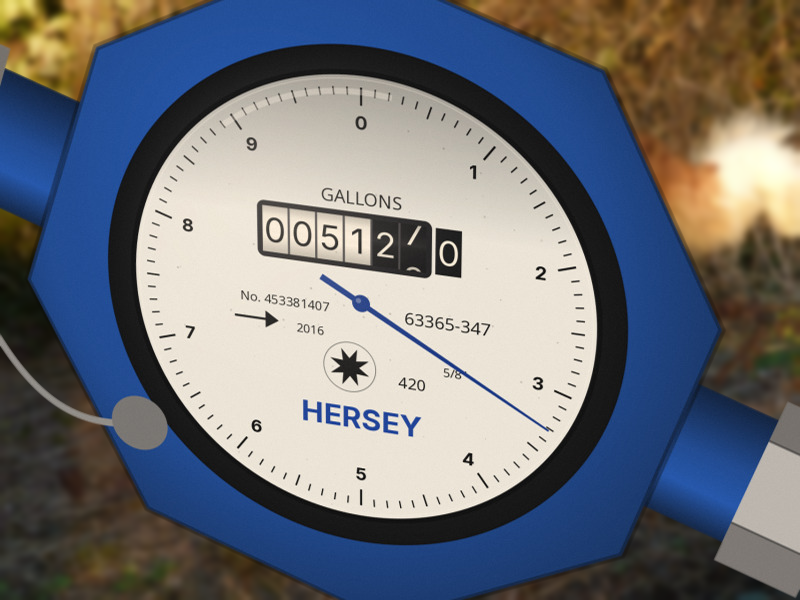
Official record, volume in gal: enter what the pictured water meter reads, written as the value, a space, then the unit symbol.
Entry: 51273.3 gal
